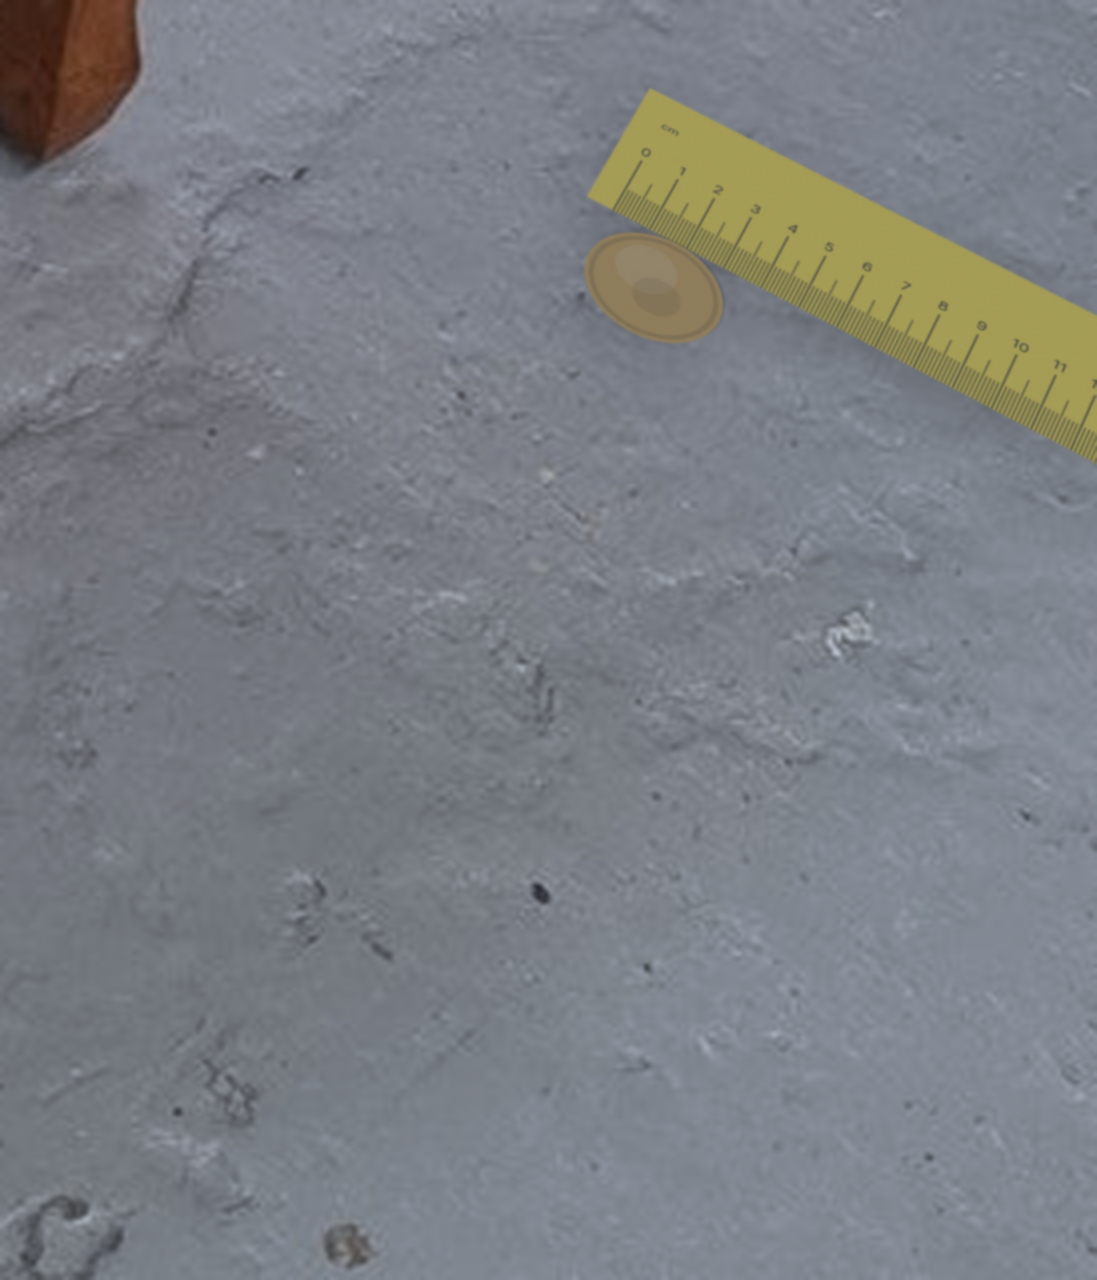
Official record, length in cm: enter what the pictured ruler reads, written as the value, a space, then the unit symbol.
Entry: 3.5 cm
